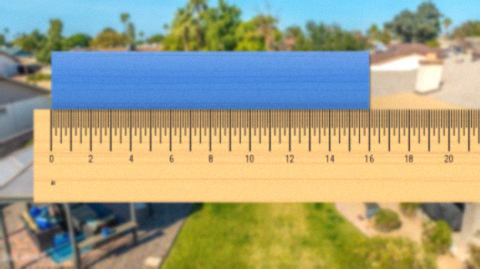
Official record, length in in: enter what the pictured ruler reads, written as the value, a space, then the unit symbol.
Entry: 16 in
